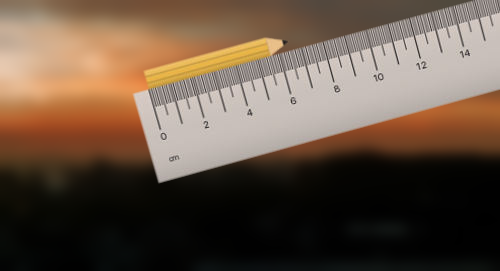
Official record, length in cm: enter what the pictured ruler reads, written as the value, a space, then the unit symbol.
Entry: 6.5 cm
